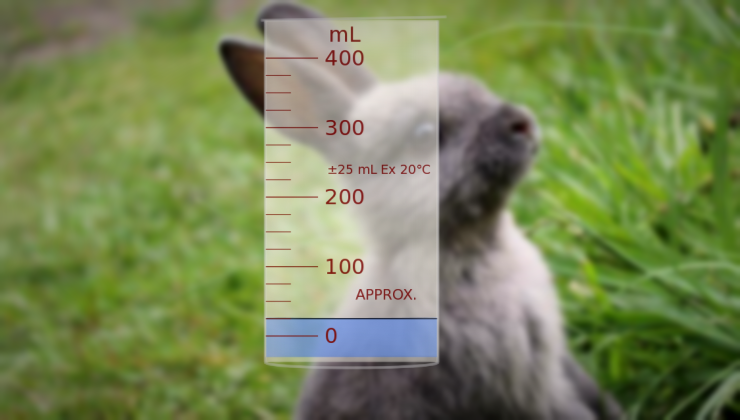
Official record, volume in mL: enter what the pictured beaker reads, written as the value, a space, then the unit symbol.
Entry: 25 mL
